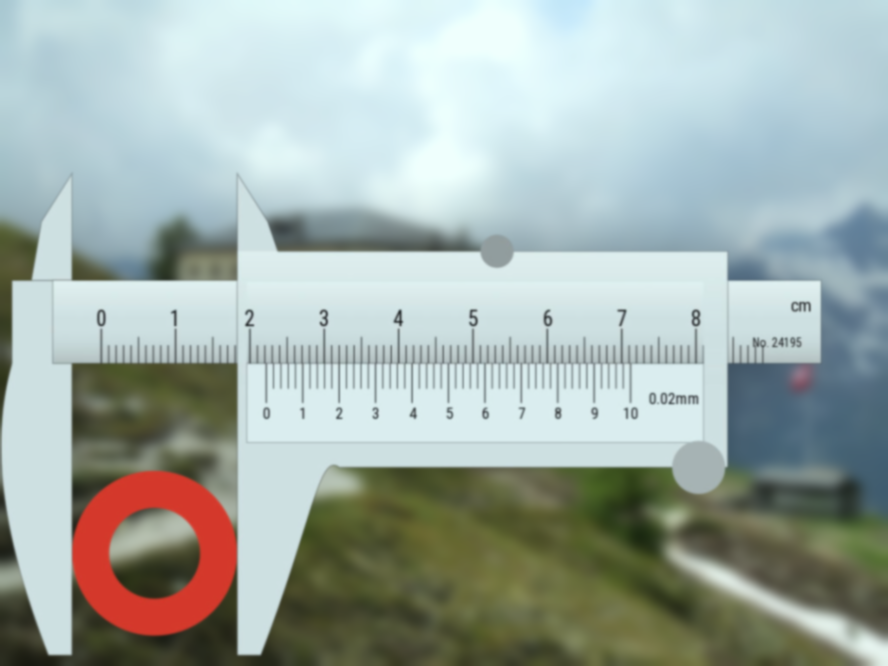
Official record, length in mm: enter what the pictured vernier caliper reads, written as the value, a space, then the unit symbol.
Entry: 22.2 mm
